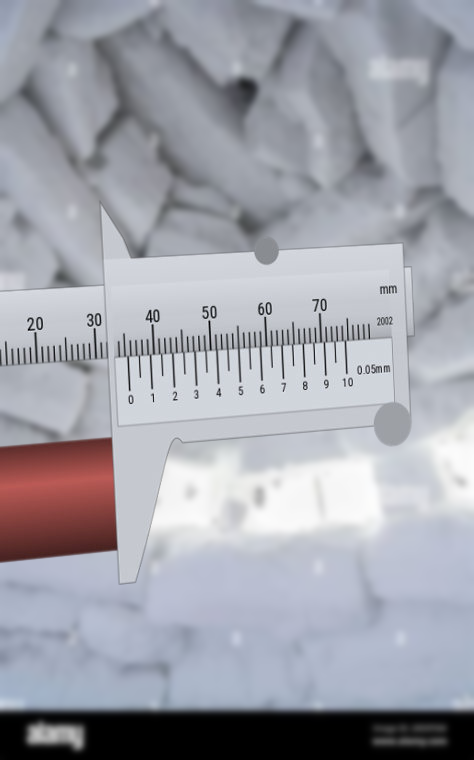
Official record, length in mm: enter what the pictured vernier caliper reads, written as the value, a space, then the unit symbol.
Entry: 35.5 mm
